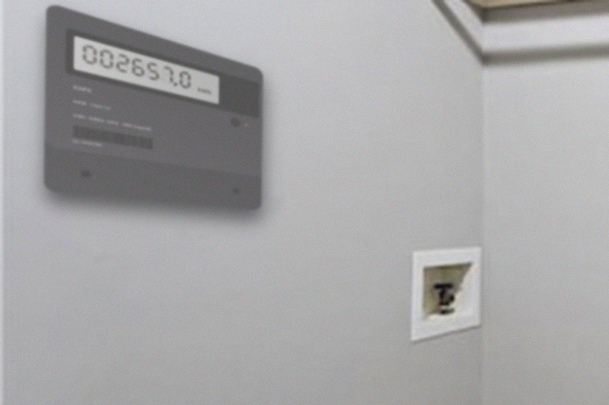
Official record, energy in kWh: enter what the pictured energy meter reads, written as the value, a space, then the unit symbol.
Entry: 2657.0 kWh
